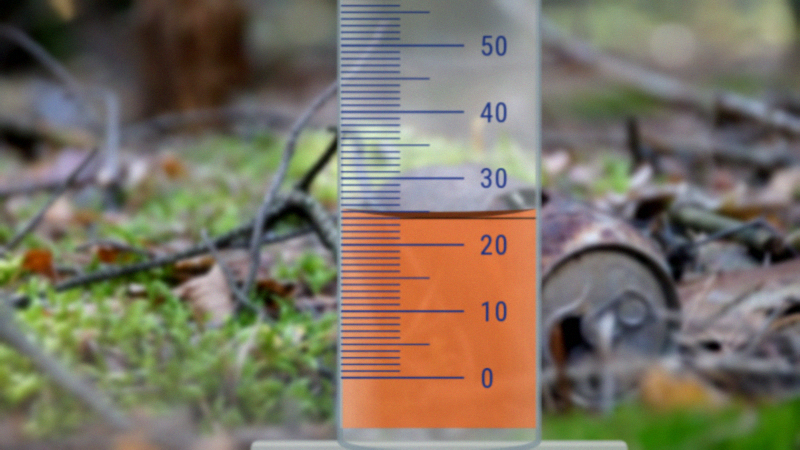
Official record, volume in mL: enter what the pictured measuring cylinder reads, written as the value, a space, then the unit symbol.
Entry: 24 mL
